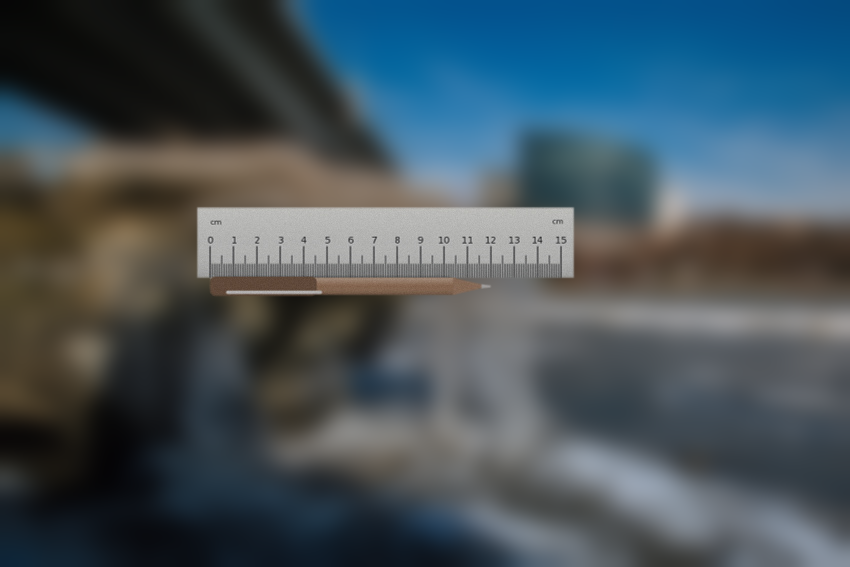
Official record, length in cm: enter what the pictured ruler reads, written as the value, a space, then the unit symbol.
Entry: 12 cm
